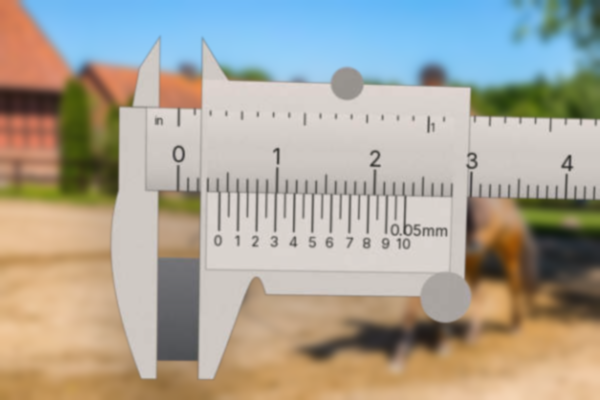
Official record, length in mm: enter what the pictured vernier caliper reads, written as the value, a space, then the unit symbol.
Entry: 4.2 mm
